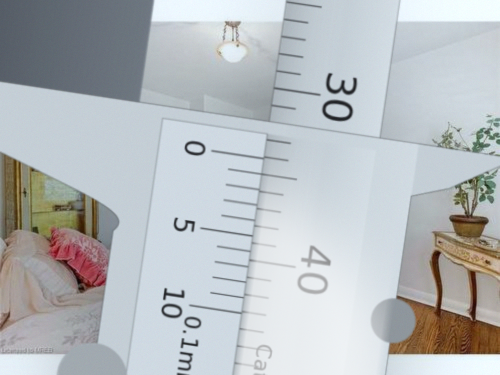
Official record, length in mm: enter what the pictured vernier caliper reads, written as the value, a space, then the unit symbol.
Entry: 34.1 mm
